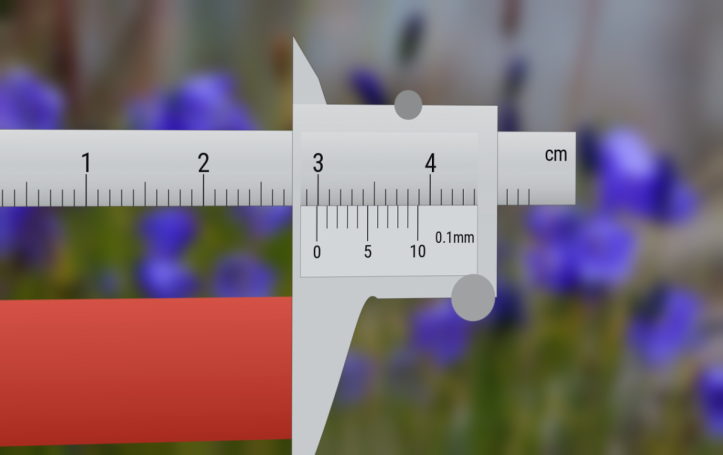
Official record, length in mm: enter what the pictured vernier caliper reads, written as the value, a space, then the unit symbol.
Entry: 29.9 mm
